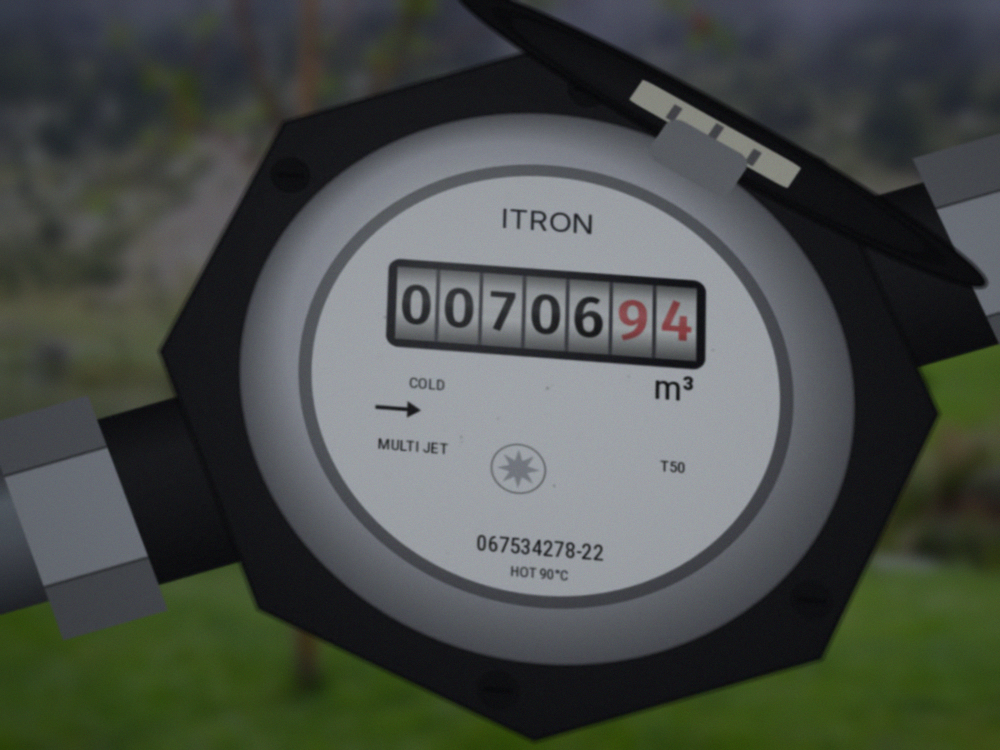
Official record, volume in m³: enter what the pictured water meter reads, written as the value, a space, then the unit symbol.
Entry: 706.94 m³
